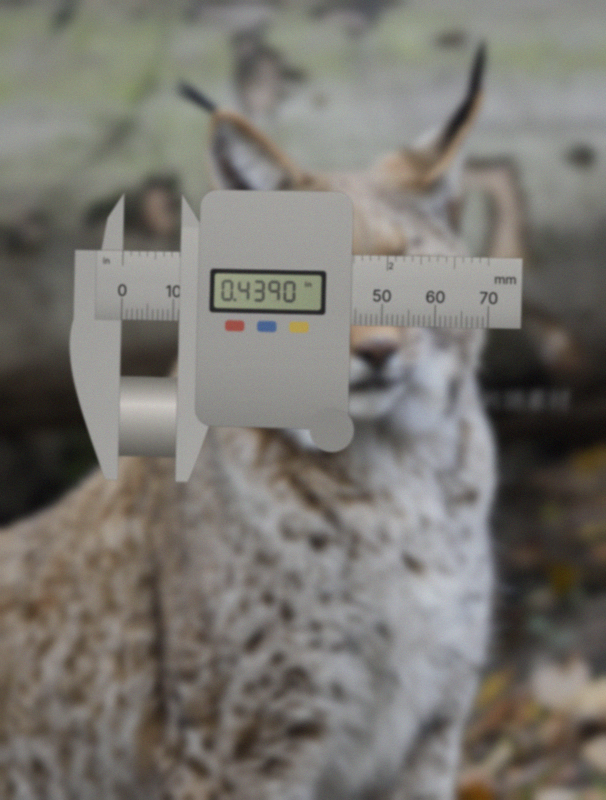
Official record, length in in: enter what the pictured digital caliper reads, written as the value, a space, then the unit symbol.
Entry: 0.4390 in
